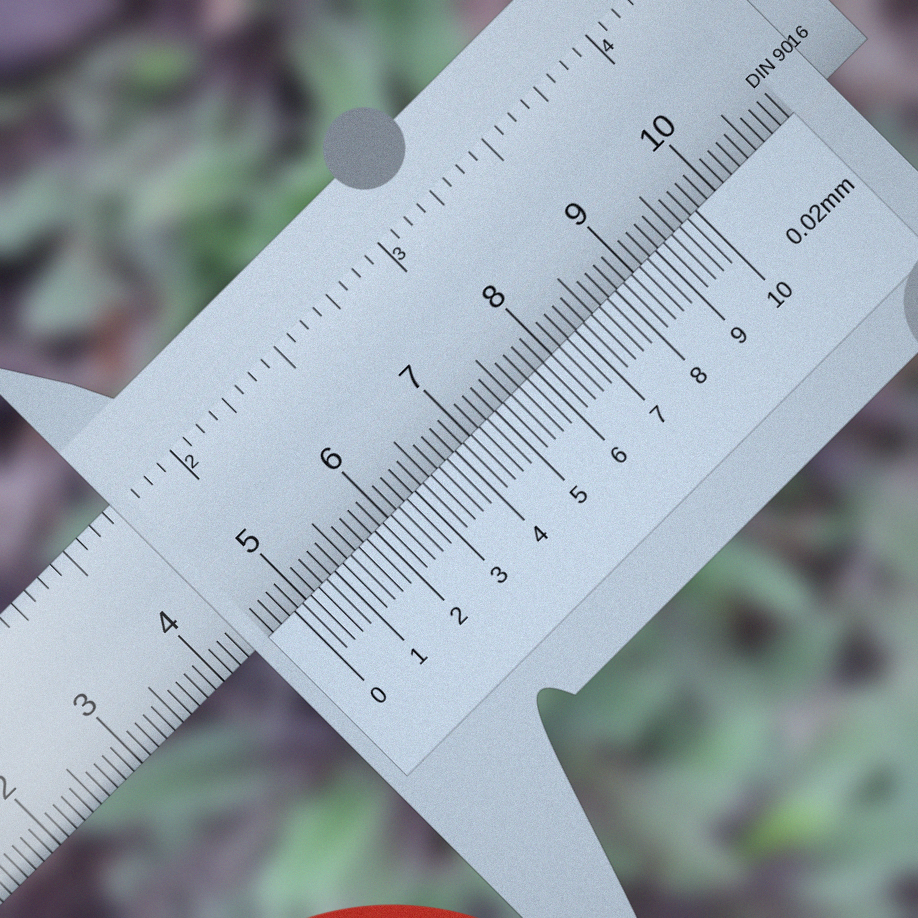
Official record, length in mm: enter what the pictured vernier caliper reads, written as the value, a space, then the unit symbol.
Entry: 48.6 mm
